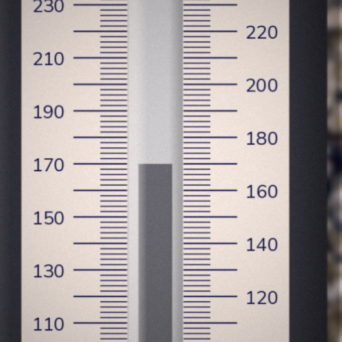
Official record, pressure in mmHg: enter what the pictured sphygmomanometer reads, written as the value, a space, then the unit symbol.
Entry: 170 mmHg
